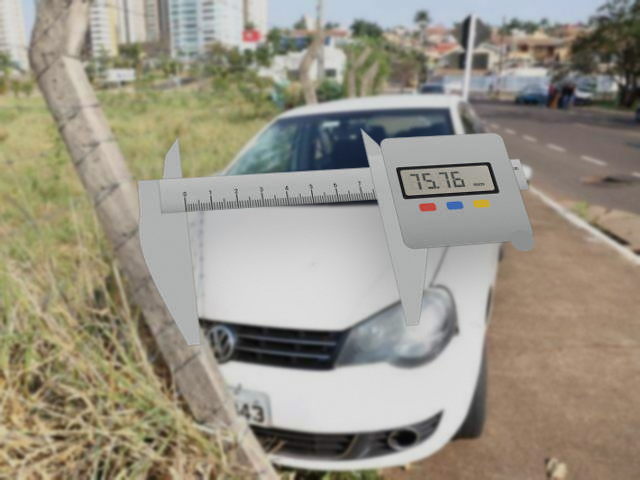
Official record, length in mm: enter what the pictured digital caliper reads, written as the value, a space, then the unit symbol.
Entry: 75.76 mm
